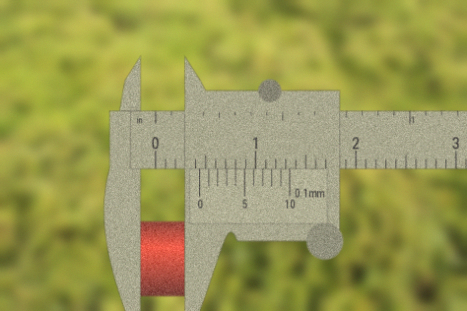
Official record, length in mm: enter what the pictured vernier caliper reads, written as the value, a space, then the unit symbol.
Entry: 4.4 mm
